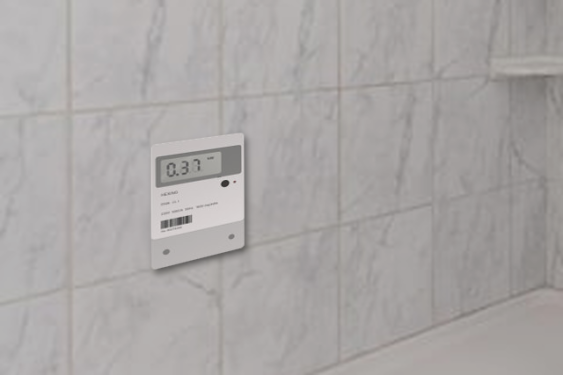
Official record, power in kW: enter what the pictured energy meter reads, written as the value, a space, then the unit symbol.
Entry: 0.37 kW
